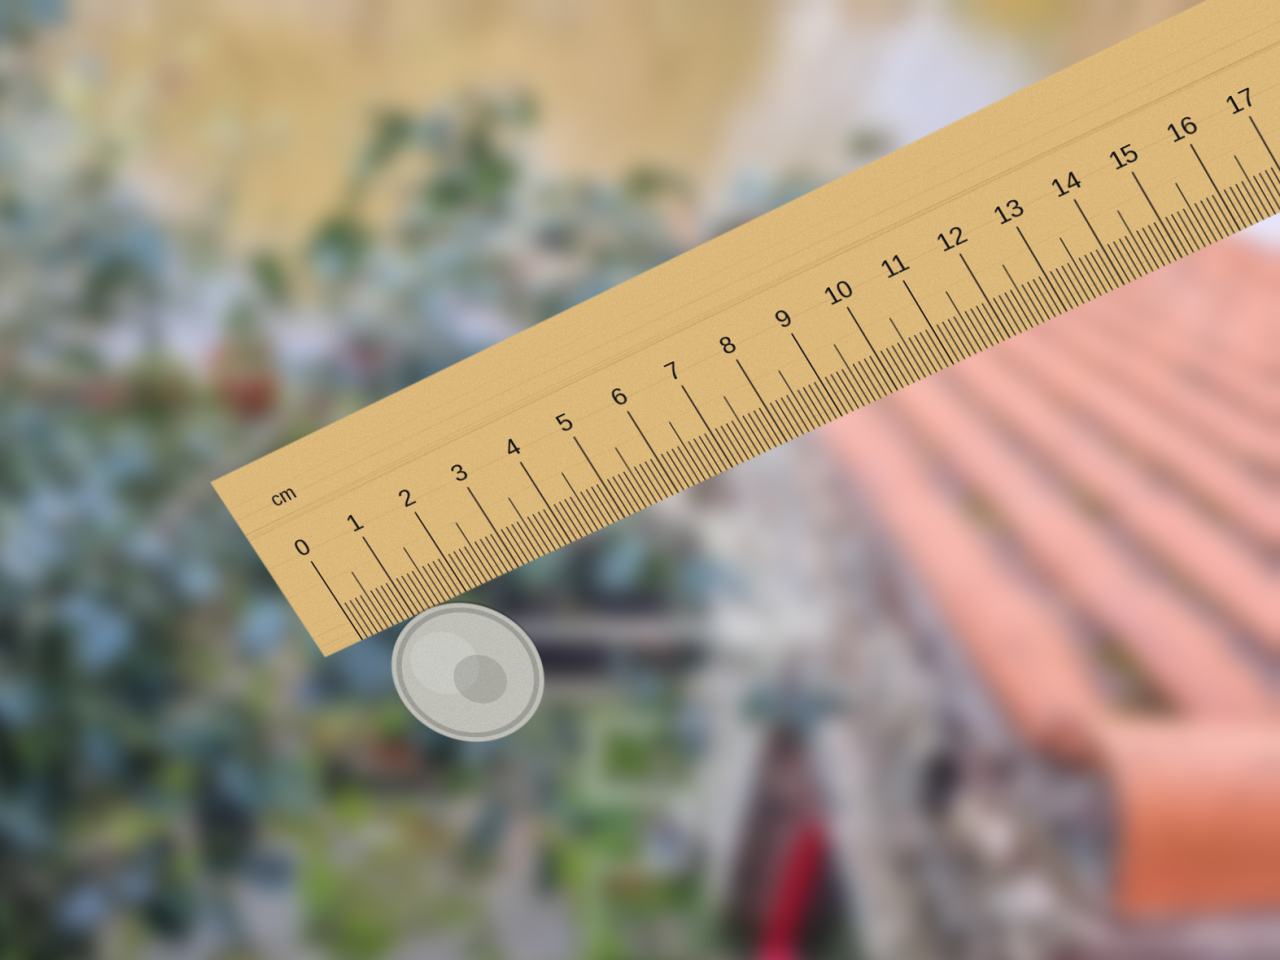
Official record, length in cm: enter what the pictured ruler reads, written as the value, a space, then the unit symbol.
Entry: 2.5 cm
